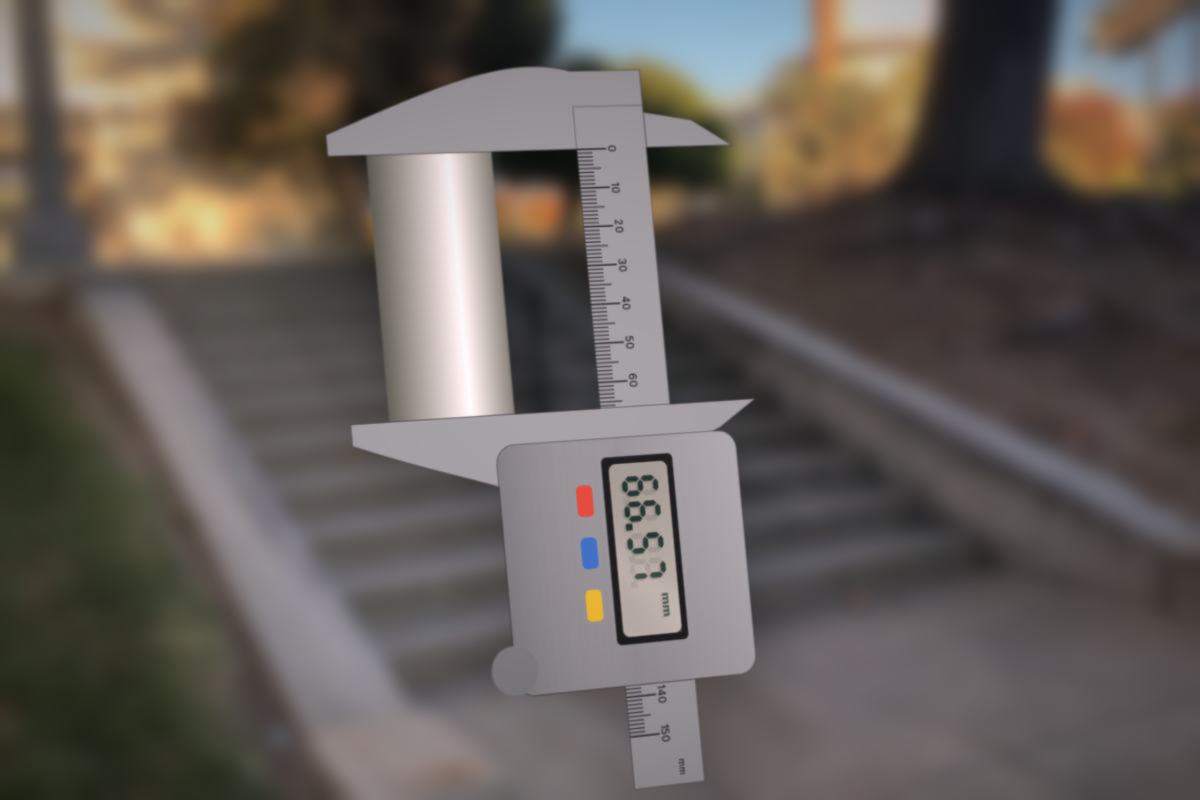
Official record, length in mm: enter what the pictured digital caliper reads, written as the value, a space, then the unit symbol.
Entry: 66.57 mm
